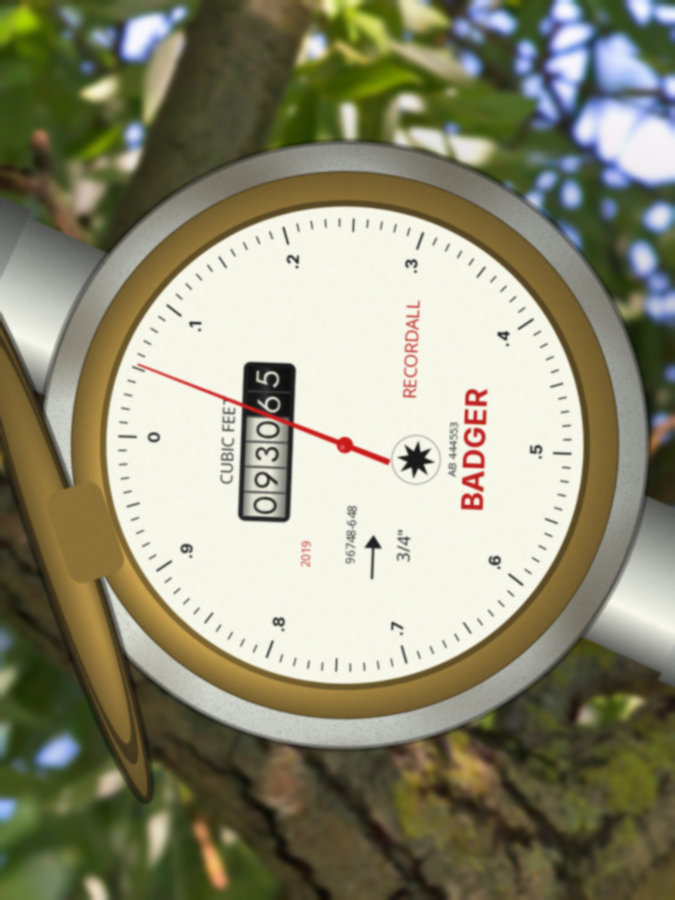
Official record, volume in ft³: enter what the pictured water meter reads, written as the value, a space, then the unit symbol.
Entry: 93065.05 ft³
